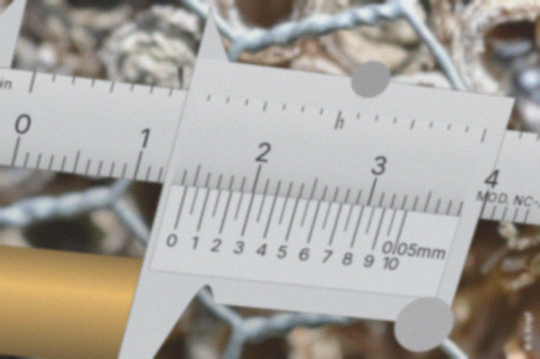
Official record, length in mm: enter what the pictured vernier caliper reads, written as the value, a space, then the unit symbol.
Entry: 14.4 mm
